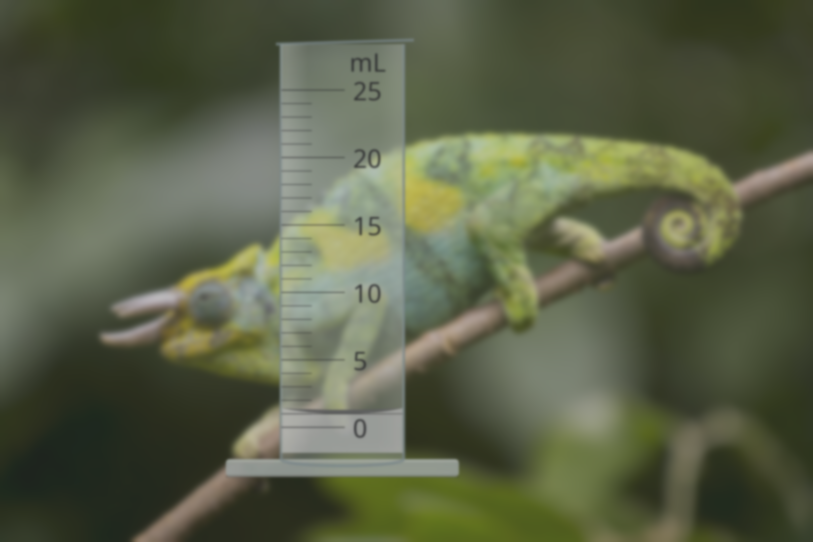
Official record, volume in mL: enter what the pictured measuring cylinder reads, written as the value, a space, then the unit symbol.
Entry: 1 mL
